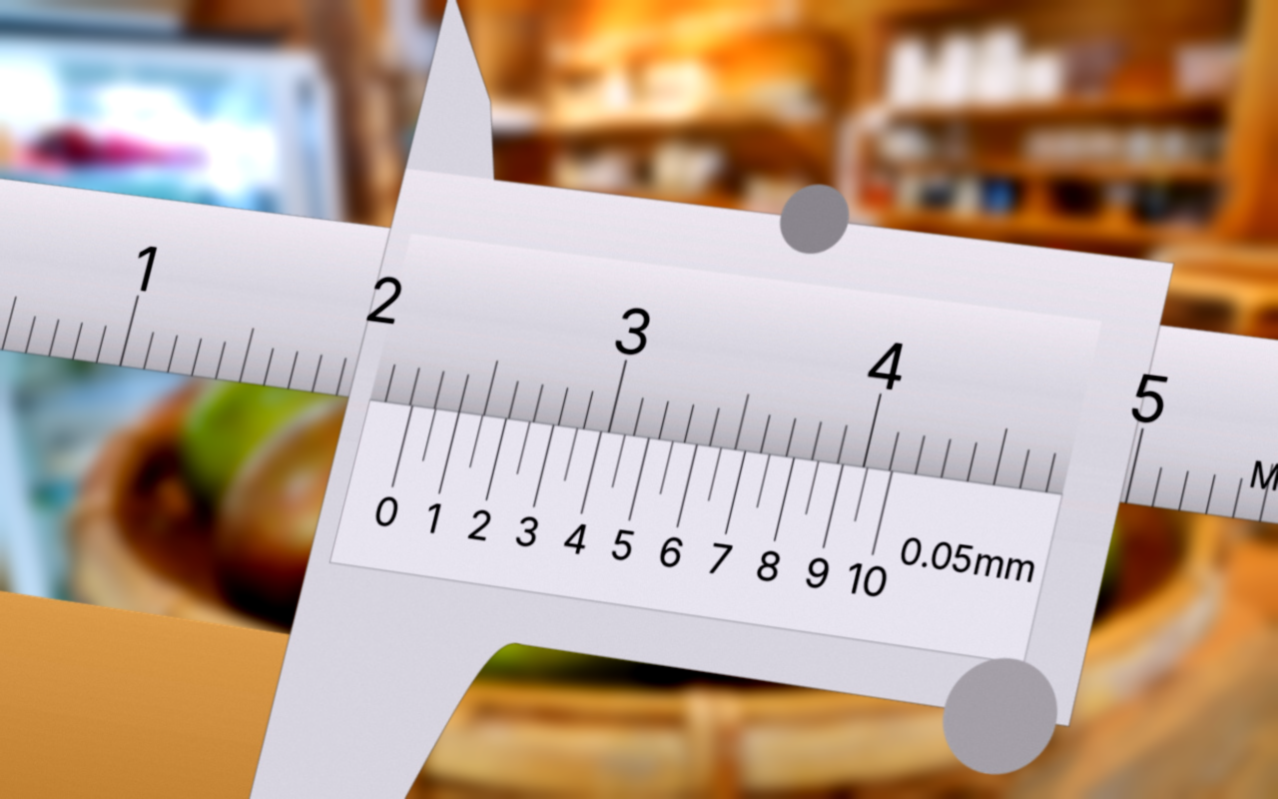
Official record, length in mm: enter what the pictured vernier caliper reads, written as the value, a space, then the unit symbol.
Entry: 22.1 mm
